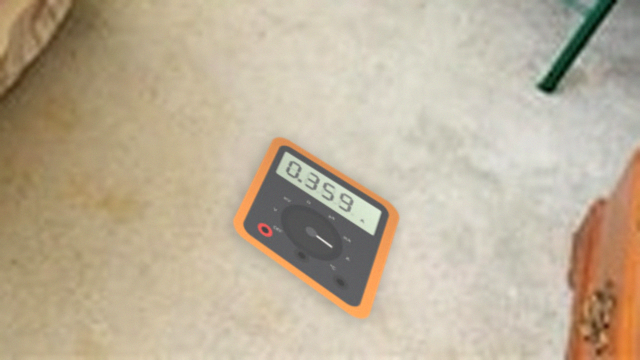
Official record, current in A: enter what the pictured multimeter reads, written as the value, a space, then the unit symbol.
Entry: 0.359 A
